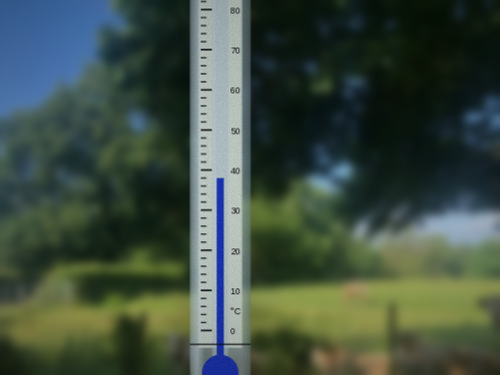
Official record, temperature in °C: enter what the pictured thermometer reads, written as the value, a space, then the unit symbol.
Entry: 38 °C
